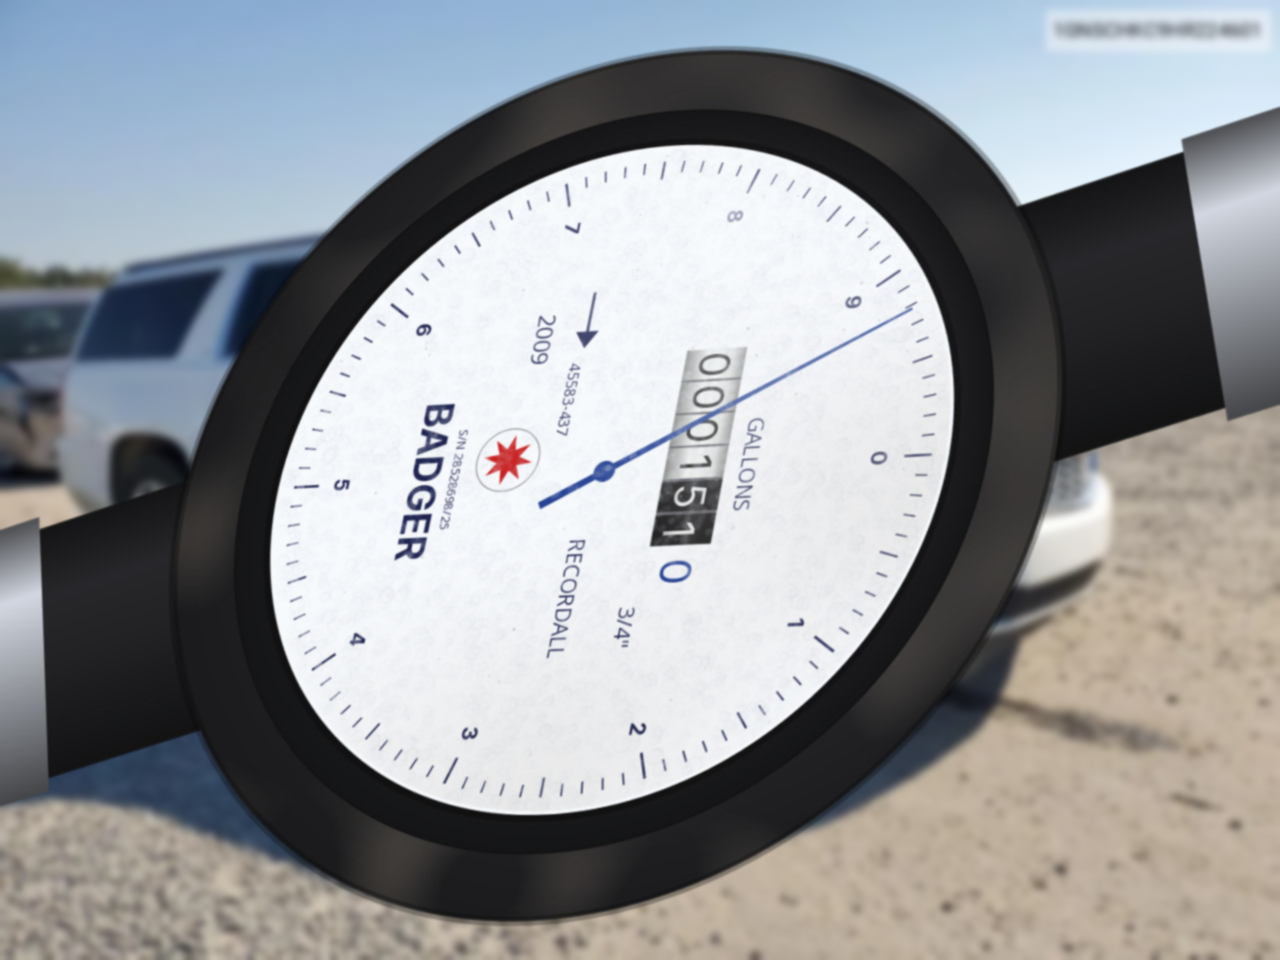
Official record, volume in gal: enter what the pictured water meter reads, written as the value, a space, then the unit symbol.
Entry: 1509.2 gal
